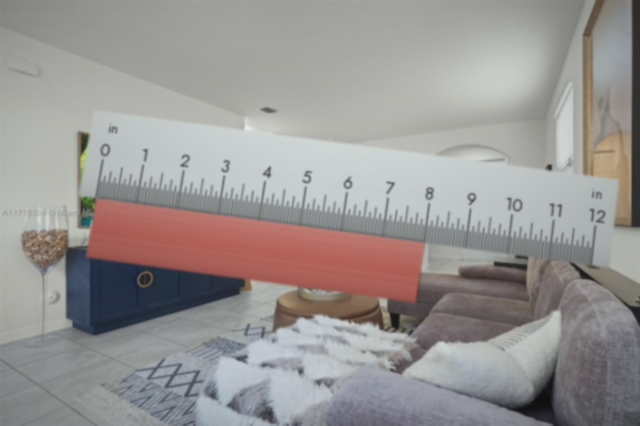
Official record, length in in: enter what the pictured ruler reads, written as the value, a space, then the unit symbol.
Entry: 8 in
